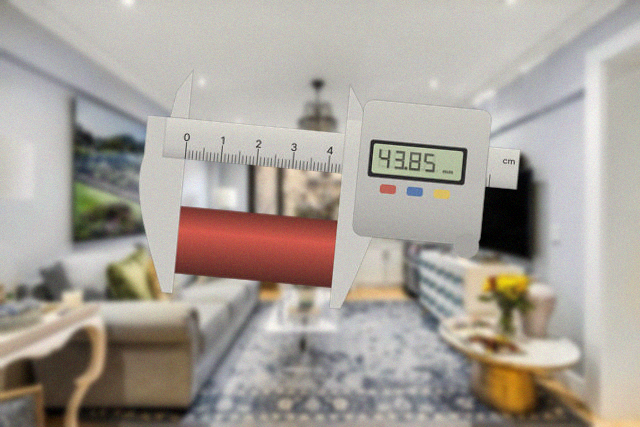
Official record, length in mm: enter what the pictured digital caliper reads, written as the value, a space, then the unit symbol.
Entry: 43.85 mm
